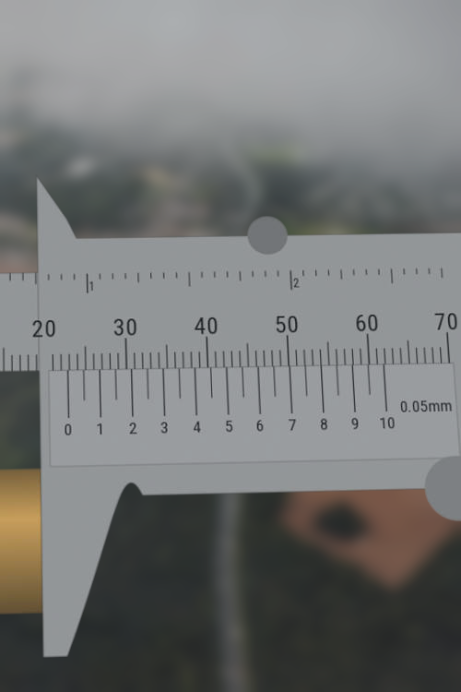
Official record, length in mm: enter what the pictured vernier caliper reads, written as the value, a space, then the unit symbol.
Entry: 22.8 mm
